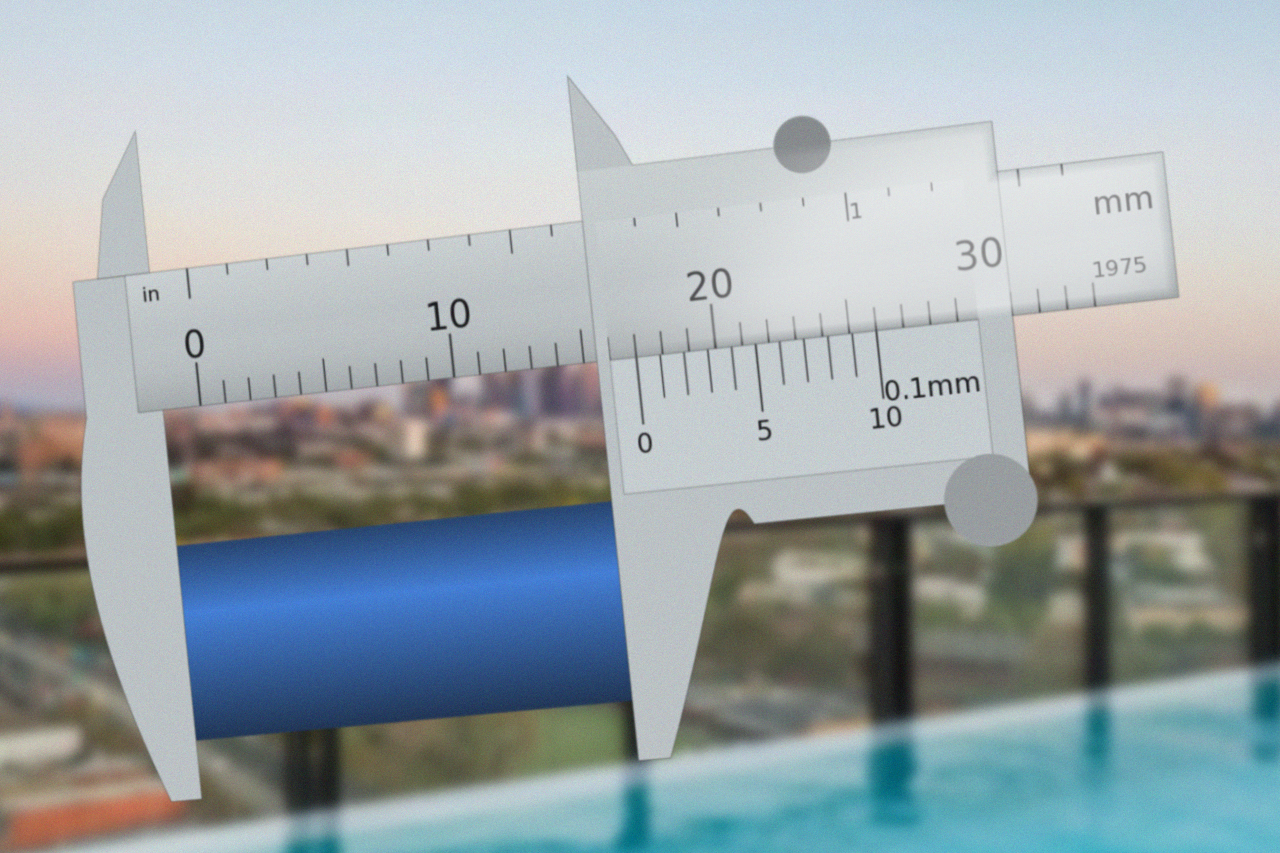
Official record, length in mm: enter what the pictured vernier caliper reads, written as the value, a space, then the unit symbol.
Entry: 17.0 mm
